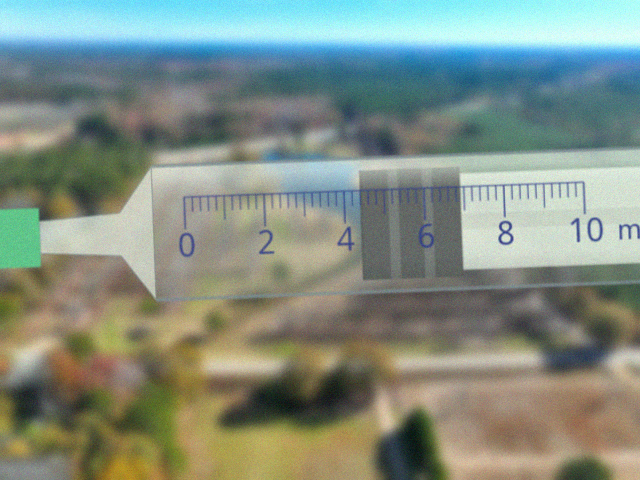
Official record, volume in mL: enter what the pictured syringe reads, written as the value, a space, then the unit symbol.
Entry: 4.4 mL
